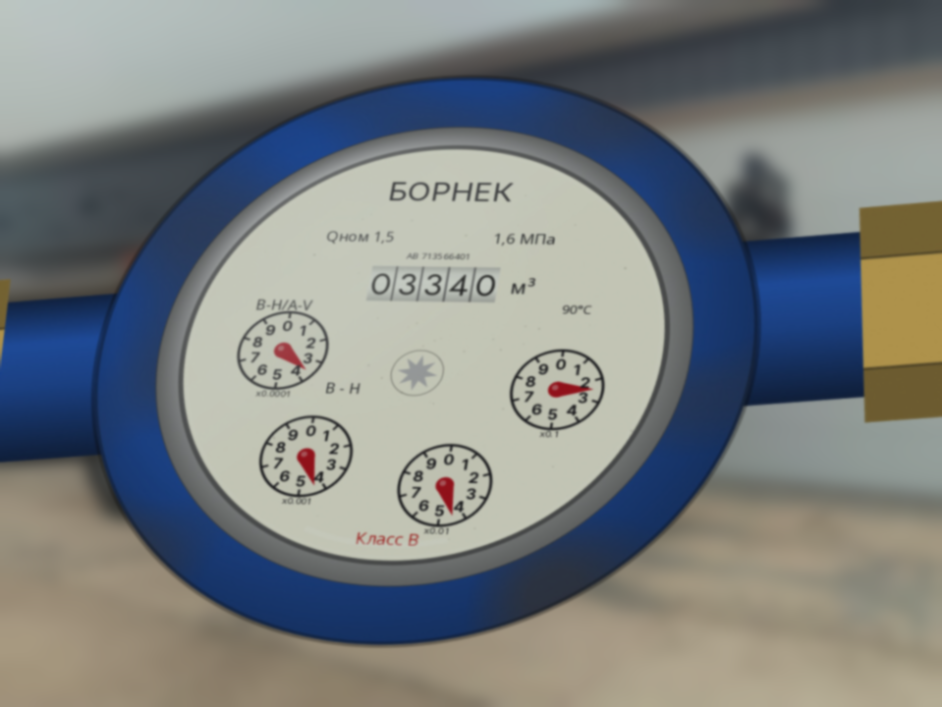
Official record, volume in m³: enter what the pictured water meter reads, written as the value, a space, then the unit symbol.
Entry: 3340.2443 m³
